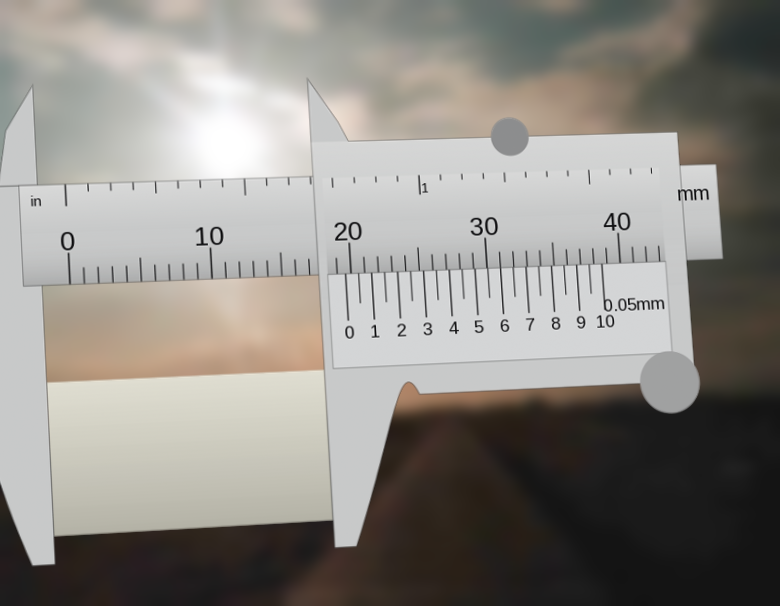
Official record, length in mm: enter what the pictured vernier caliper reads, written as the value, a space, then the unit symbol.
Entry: 19.6 mm
